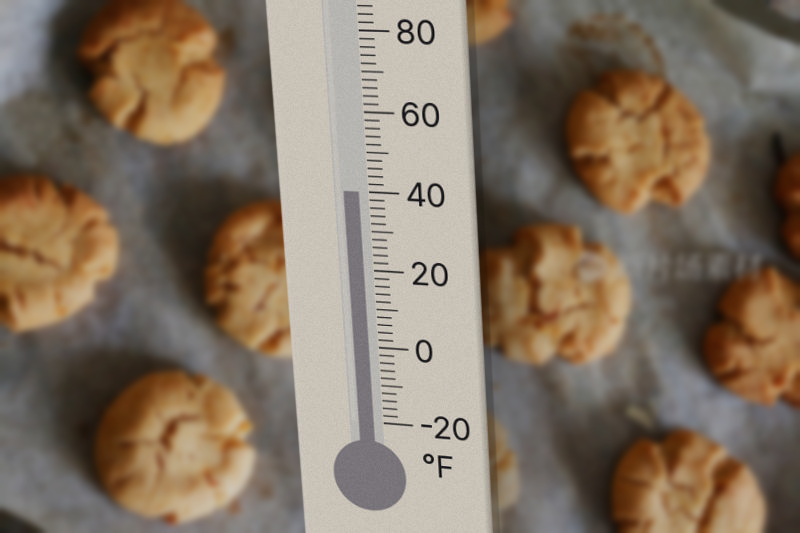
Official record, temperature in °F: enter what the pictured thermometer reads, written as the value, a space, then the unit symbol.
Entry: 40 °F
